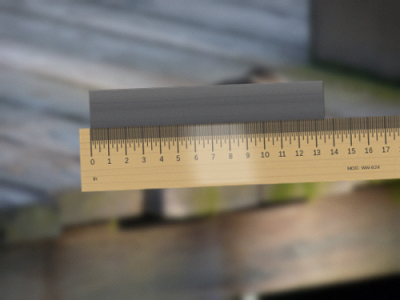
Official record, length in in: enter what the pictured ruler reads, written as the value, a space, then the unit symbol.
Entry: 13.5 in
